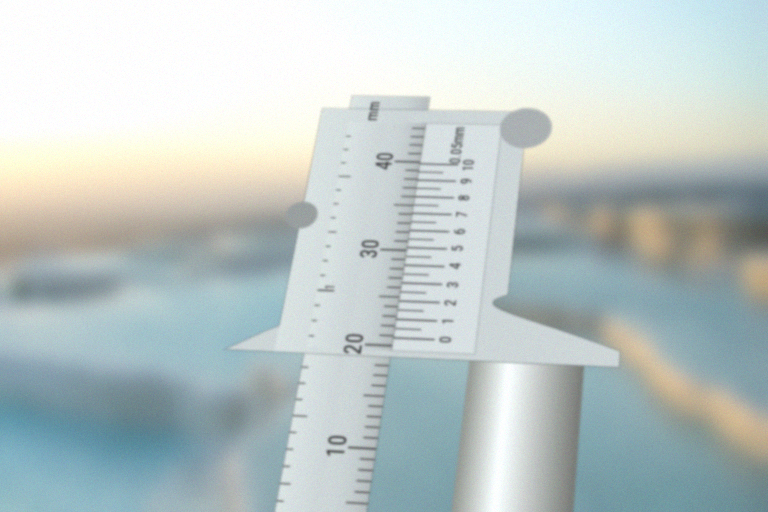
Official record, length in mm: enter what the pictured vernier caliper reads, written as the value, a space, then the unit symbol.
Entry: 20.8 mm
